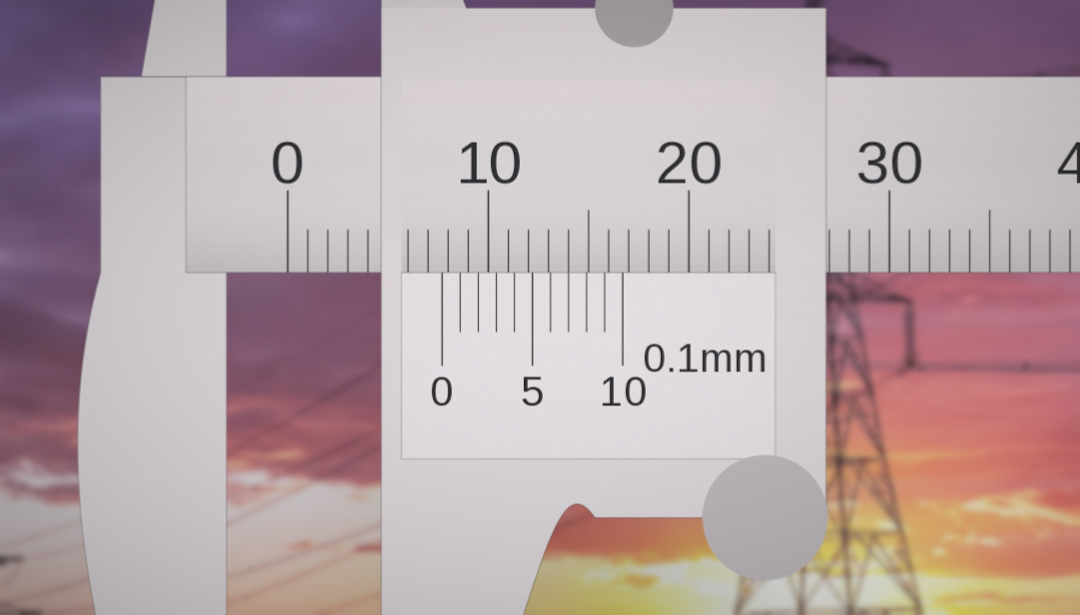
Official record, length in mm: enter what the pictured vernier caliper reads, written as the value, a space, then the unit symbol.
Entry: 7.7 mm
